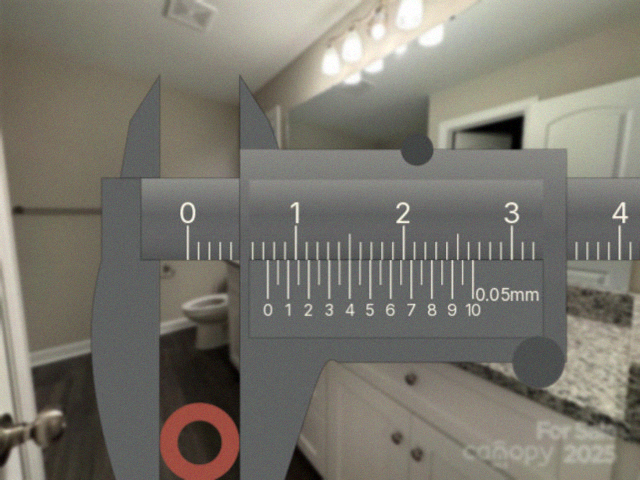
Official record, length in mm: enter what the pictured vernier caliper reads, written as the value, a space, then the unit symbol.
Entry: 7.4 mm
